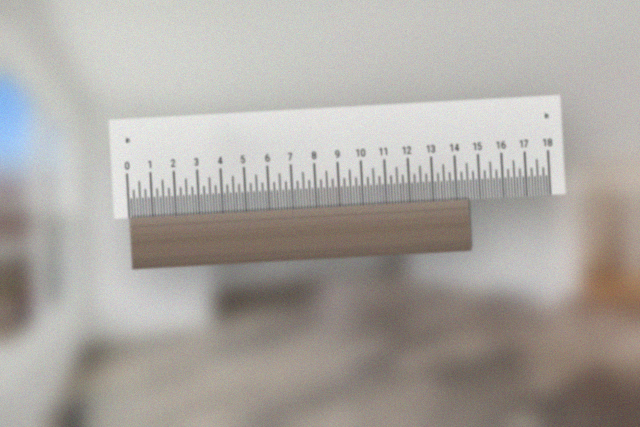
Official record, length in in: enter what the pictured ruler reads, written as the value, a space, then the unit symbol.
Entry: 14.5 in
